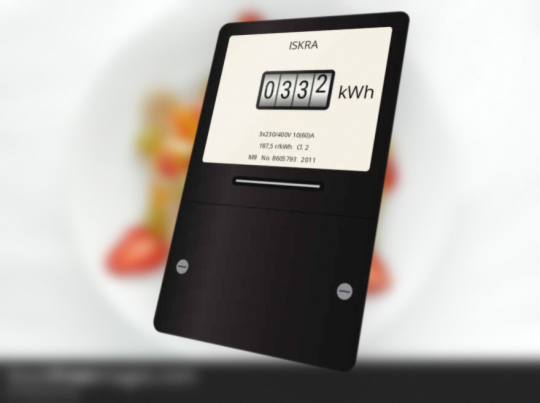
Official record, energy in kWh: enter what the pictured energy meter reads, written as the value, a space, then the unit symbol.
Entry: 332 kWh
